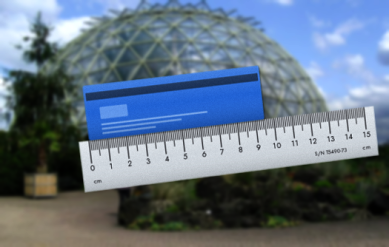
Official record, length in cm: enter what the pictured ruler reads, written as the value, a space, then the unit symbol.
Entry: 9.5 cm
